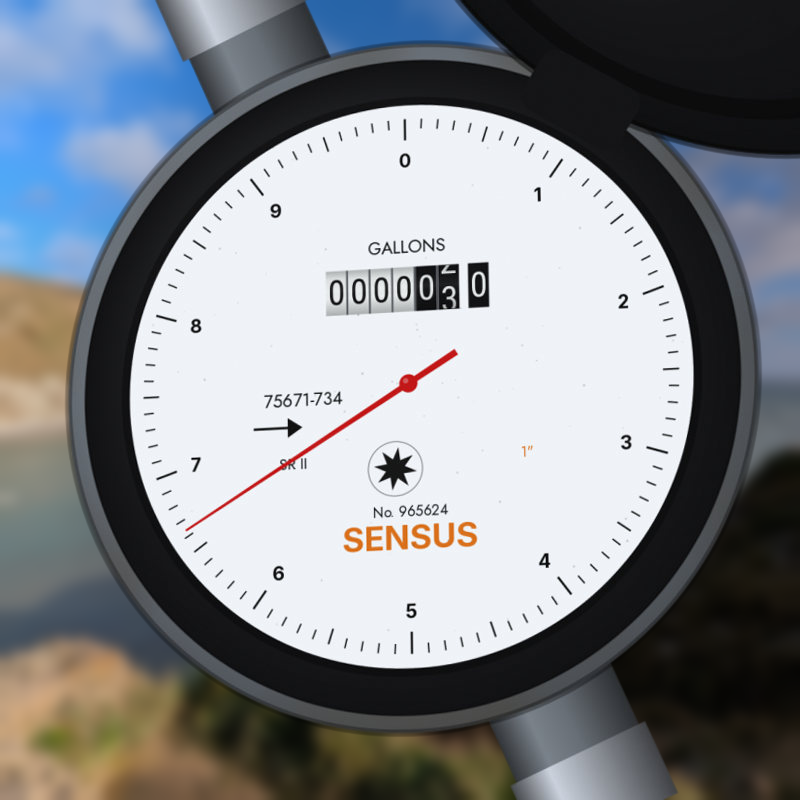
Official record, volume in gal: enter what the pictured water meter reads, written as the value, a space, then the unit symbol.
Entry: 26.6 gal
